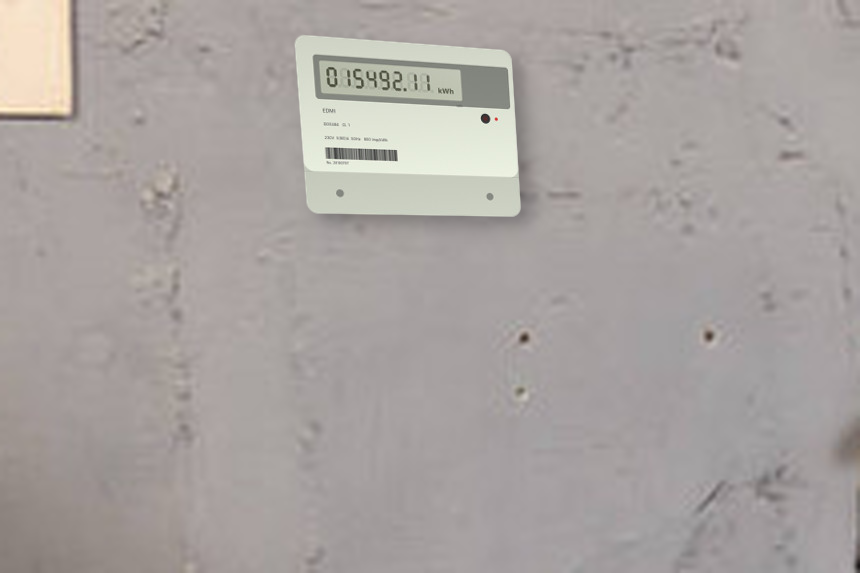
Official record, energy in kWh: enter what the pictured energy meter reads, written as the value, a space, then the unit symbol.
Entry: 15492.11 kWh
